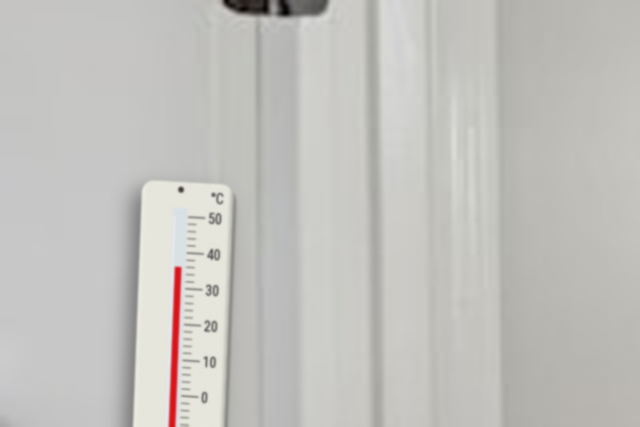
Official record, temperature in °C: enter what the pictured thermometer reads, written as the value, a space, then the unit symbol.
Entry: 36 °C
